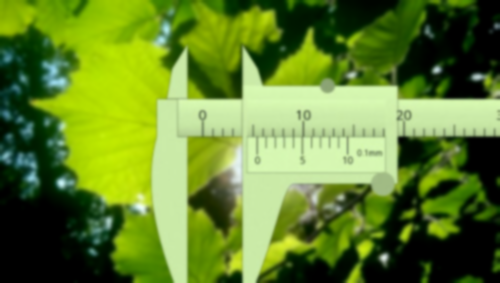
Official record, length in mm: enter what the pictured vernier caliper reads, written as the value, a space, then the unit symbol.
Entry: 5.4 mm
